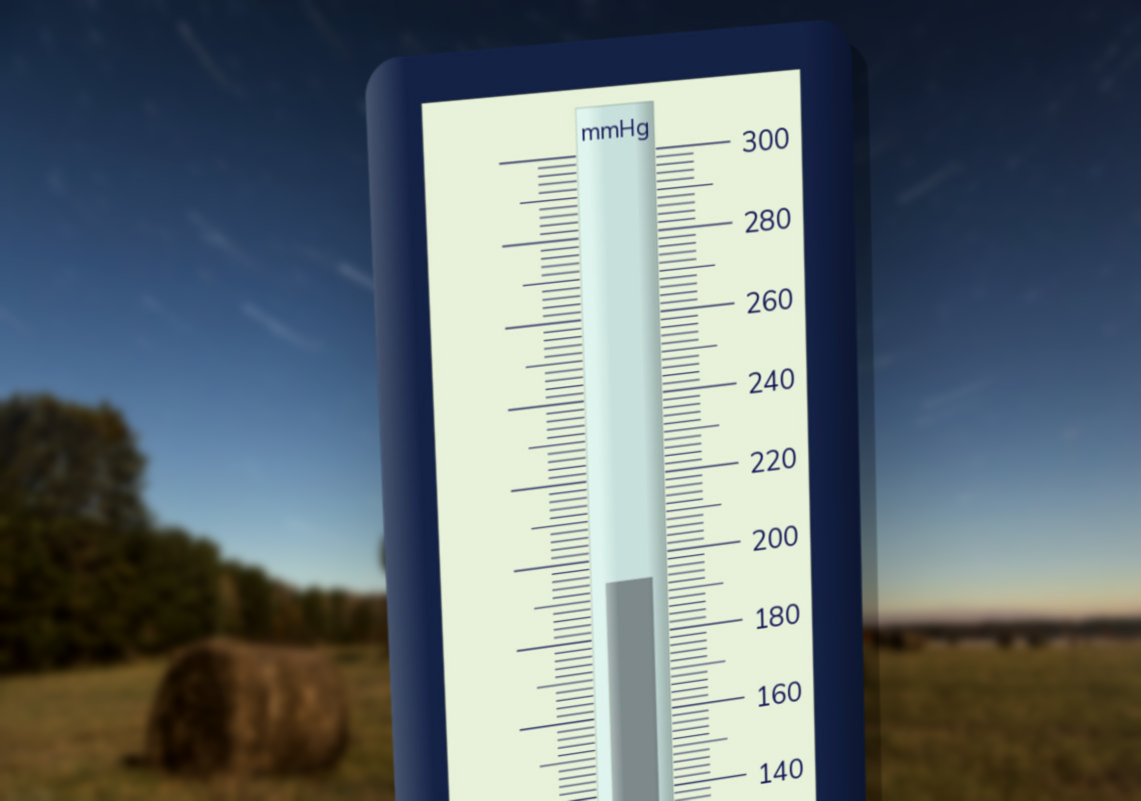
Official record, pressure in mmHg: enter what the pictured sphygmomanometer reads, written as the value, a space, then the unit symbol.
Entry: 194 mmHg
